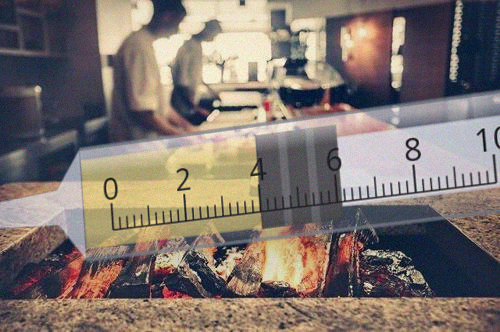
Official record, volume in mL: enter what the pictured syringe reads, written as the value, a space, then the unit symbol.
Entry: 4 mL
